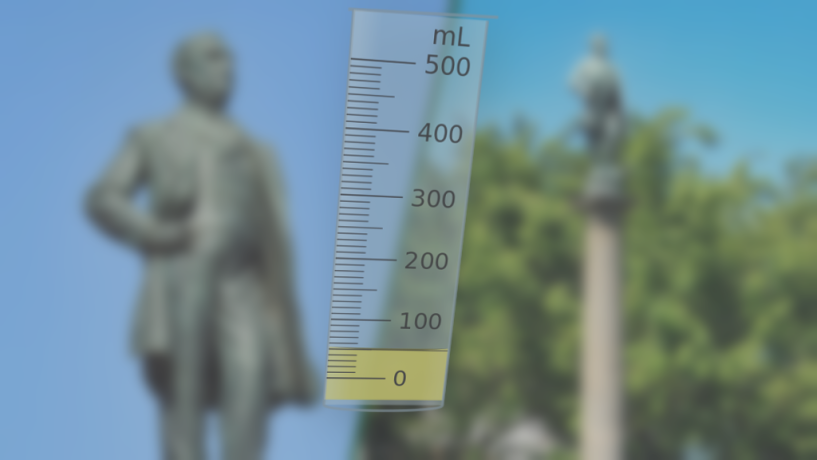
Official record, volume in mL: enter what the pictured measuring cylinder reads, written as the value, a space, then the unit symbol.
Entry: 50 mL
